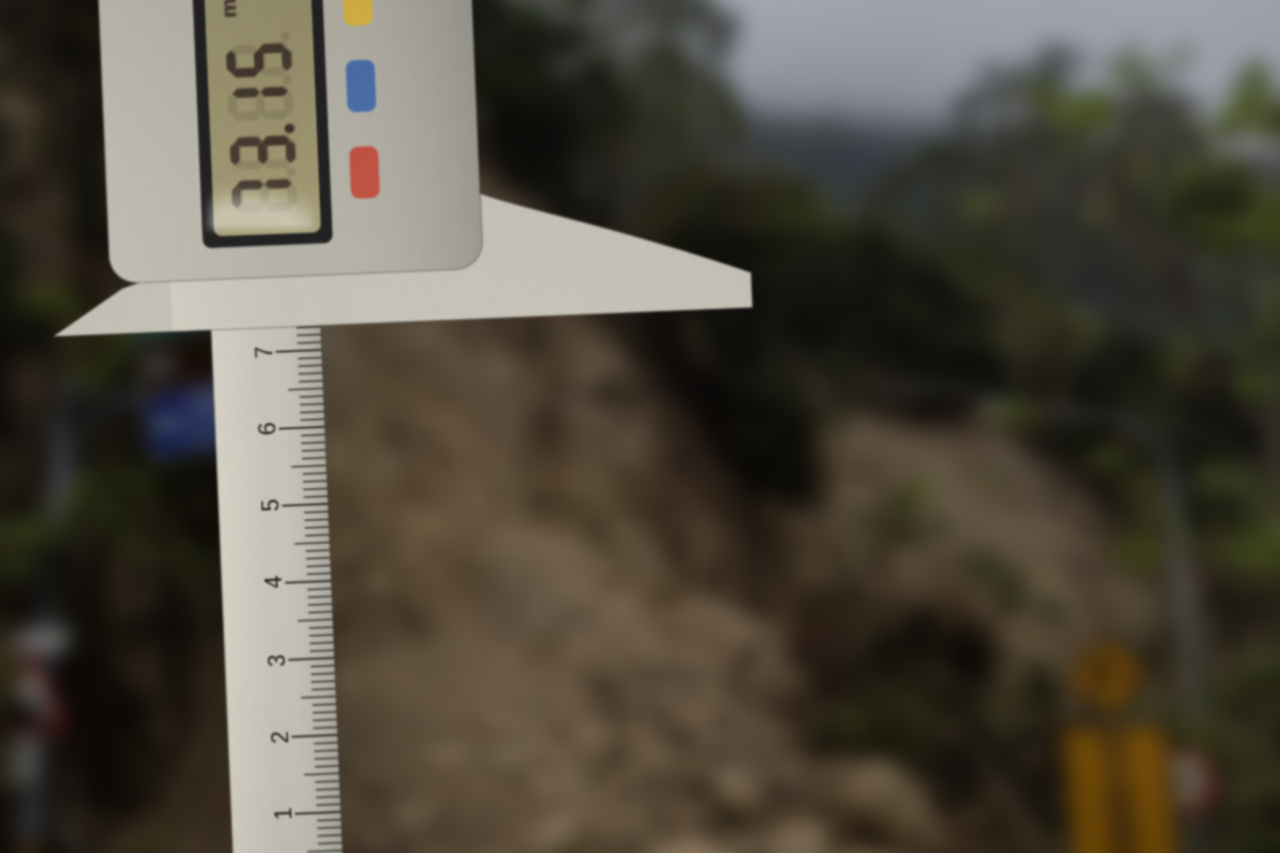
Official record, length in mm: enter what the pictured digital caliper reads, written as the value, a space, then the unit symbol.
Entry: 73.15 mm
